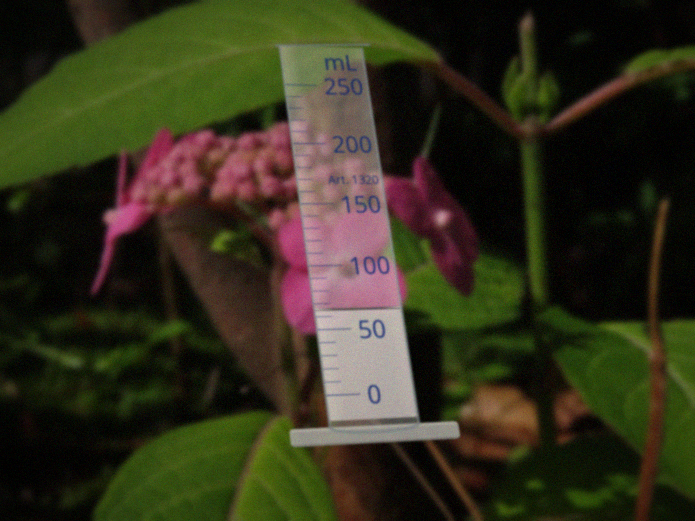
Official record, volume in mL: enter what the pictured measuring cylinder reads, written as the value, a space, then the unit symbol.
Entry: 65 mL
